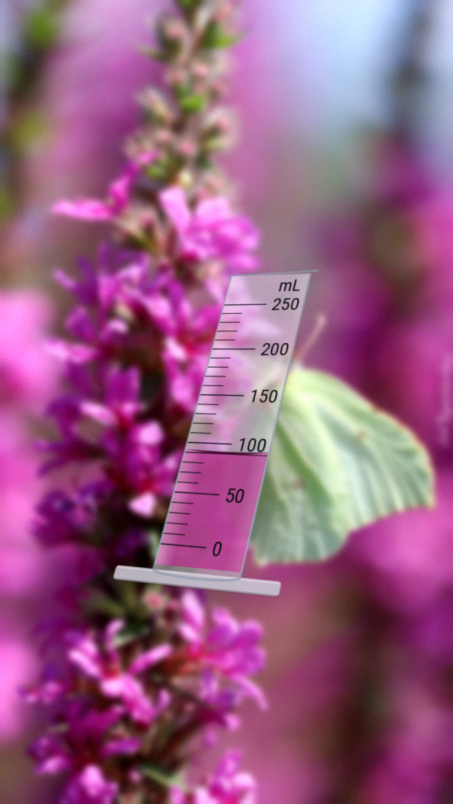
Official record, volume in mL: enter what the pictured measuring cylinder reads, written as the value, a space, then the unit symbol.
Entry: 90 mL
